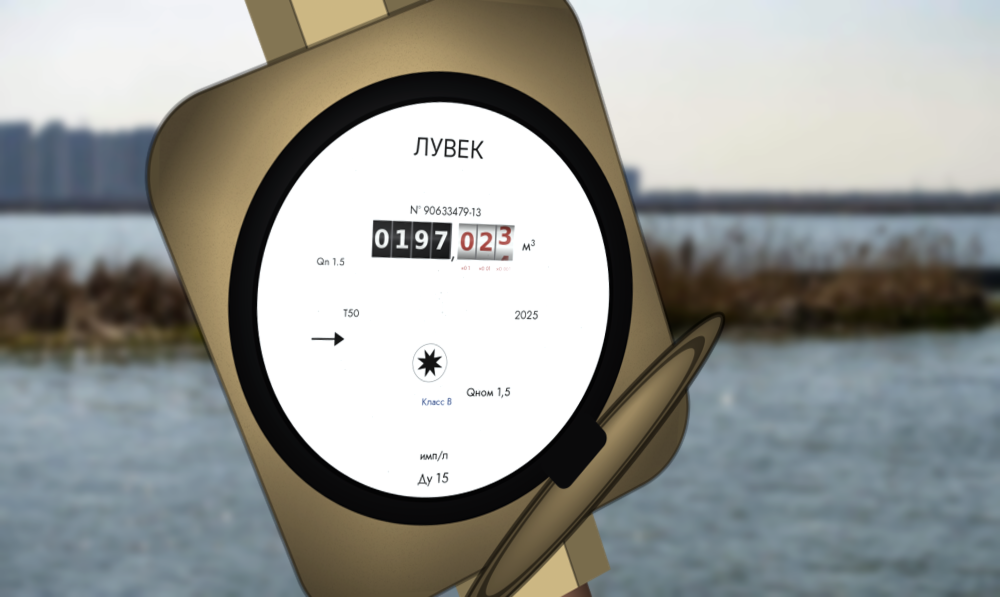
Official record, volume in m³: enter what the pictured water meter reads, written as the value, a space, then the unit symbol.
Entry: 197.023 m³
